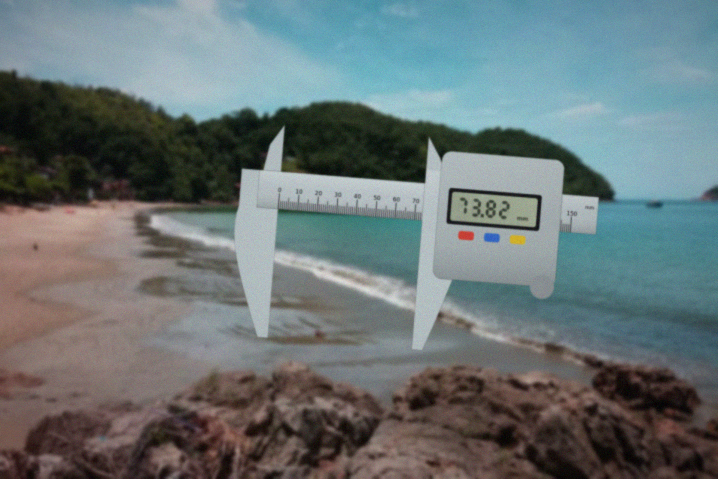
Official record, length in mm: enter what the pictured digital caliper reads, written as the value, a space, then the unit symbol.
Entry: 73.82 mm
